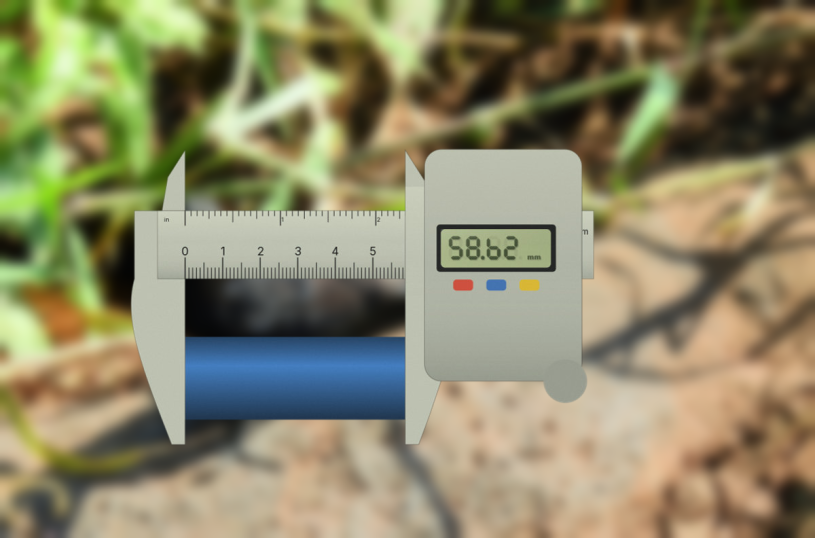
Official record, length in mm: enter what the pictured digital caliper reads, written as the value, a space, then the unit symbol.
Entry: 58.62 mm
